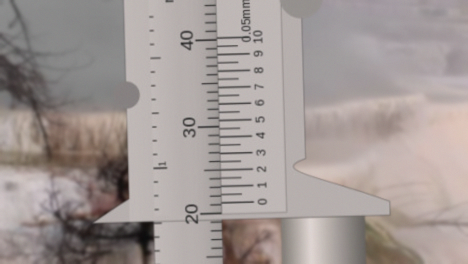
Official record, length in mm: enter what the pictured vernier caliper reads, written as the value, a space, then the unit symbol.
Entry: 21.2 mm
